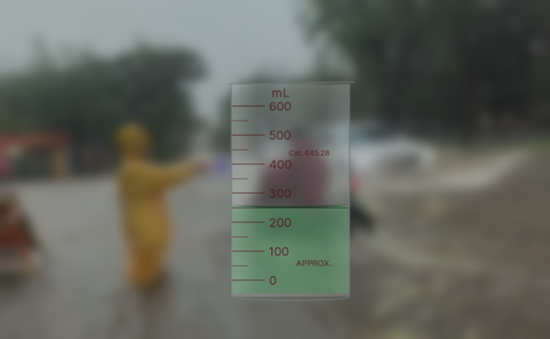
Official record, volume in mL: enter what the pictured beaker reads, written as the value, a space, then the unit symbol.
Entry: 250 mL
